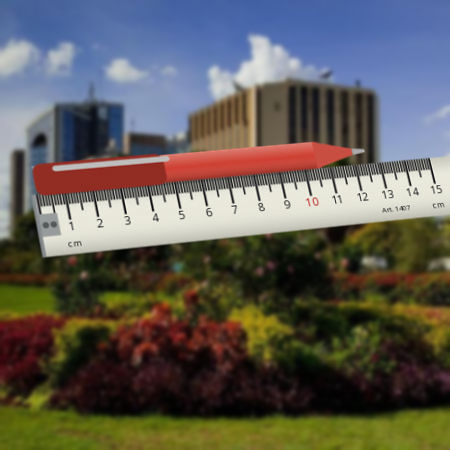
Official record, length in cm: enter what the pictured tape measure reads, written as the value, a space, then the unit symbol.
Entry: 12.5 cm
